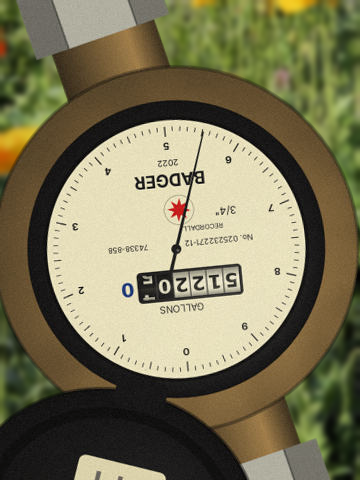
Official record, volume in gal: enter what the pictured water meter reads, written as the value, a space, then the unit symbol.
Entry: 5122045.5 gal
